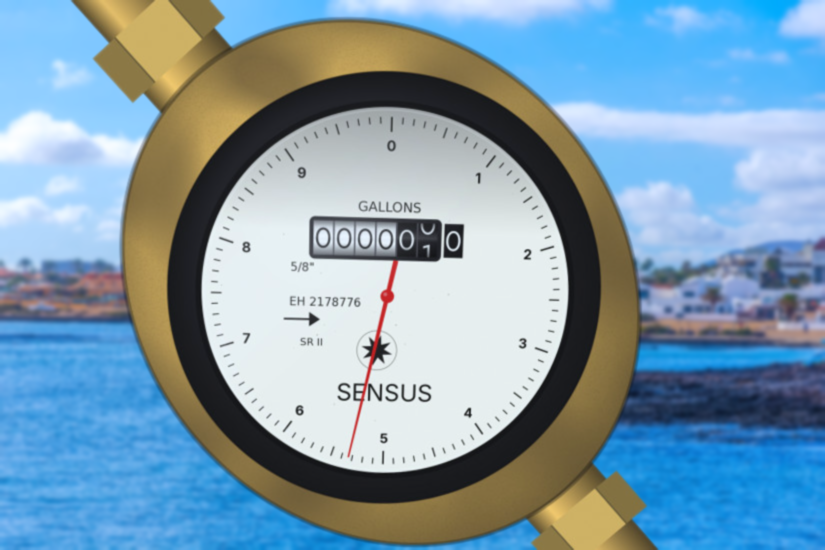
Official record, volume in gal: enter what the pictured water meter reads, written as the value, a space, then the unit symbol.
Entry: 5.3 gal
